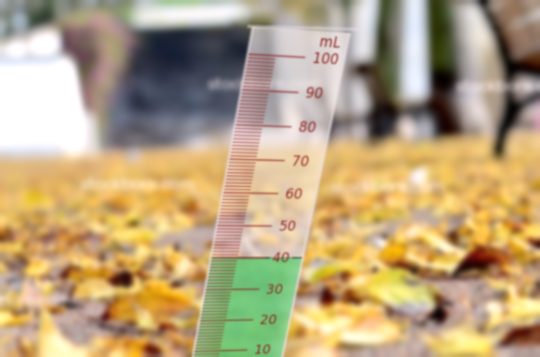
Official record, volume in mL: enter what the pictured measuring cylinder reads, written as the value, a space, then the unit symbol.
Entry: 40 mL
